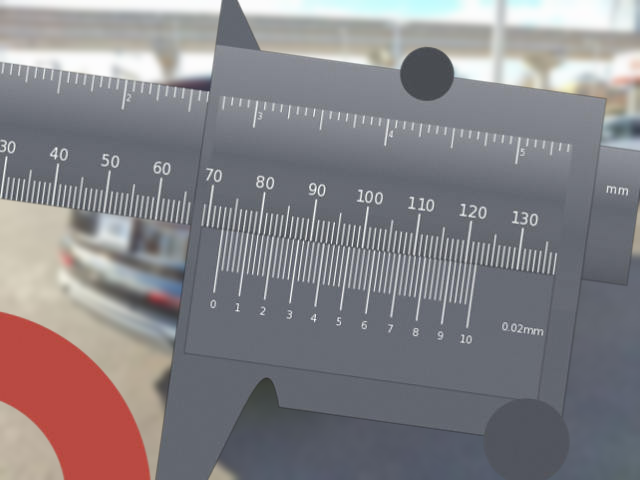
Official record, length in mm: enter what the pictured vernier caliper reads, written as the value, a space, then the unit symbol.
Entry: 73.0 mm
